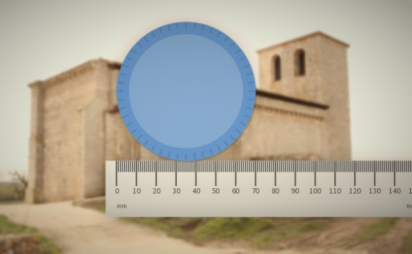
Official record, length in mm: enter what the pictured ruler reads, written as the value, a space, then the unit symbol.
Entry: 70 mm
